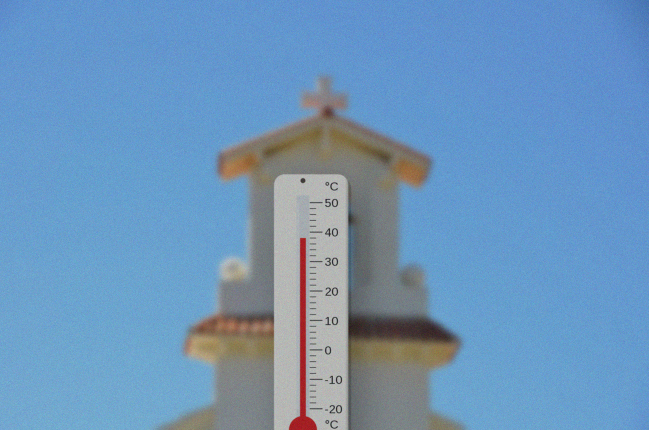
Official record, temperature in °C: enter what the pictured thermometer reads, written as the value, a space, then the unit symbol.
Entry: 38 °C
